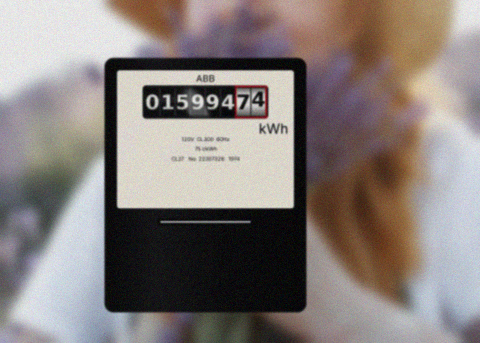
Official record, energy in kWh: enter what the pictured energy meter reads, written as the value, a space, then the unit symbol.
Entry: 15994.74 kWh
